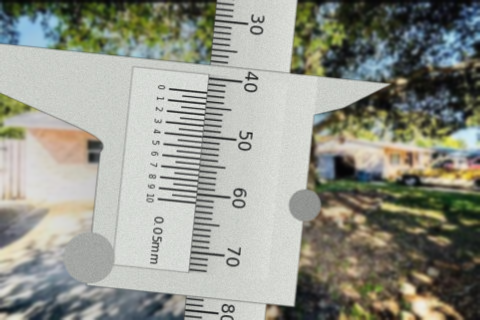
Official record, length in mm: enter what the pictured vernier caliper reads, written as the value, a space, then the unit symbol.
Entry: 42.5 mm
